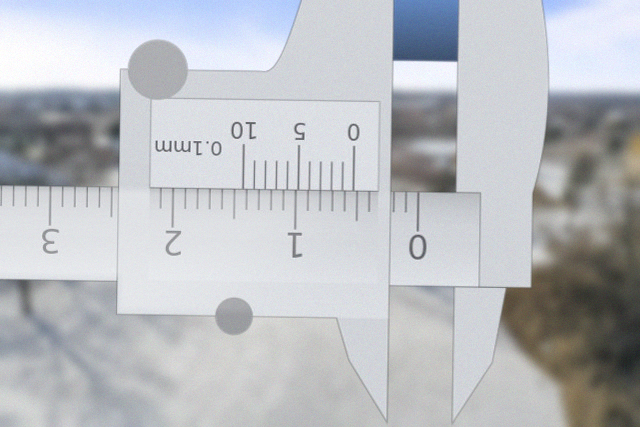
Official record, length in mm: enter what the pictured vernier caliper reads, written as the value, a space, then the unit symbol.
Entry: 5.3 mm
